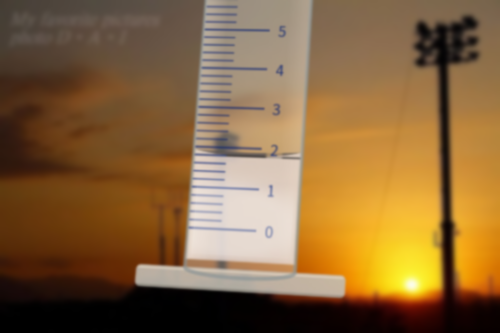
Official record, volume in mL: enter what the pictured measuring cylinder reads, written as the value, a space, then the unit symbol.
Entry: 1.8 mL
